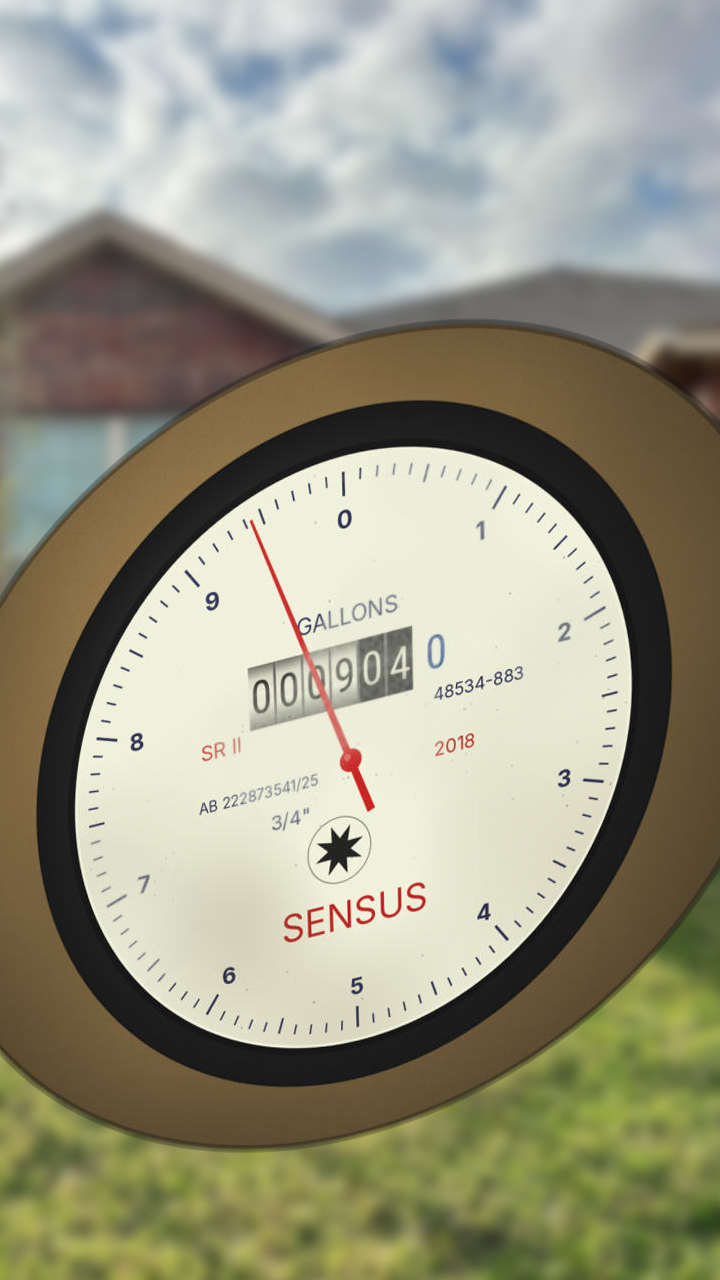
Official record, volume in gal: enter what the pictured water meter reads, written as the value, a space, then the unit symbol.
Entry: 9039.4 gal
